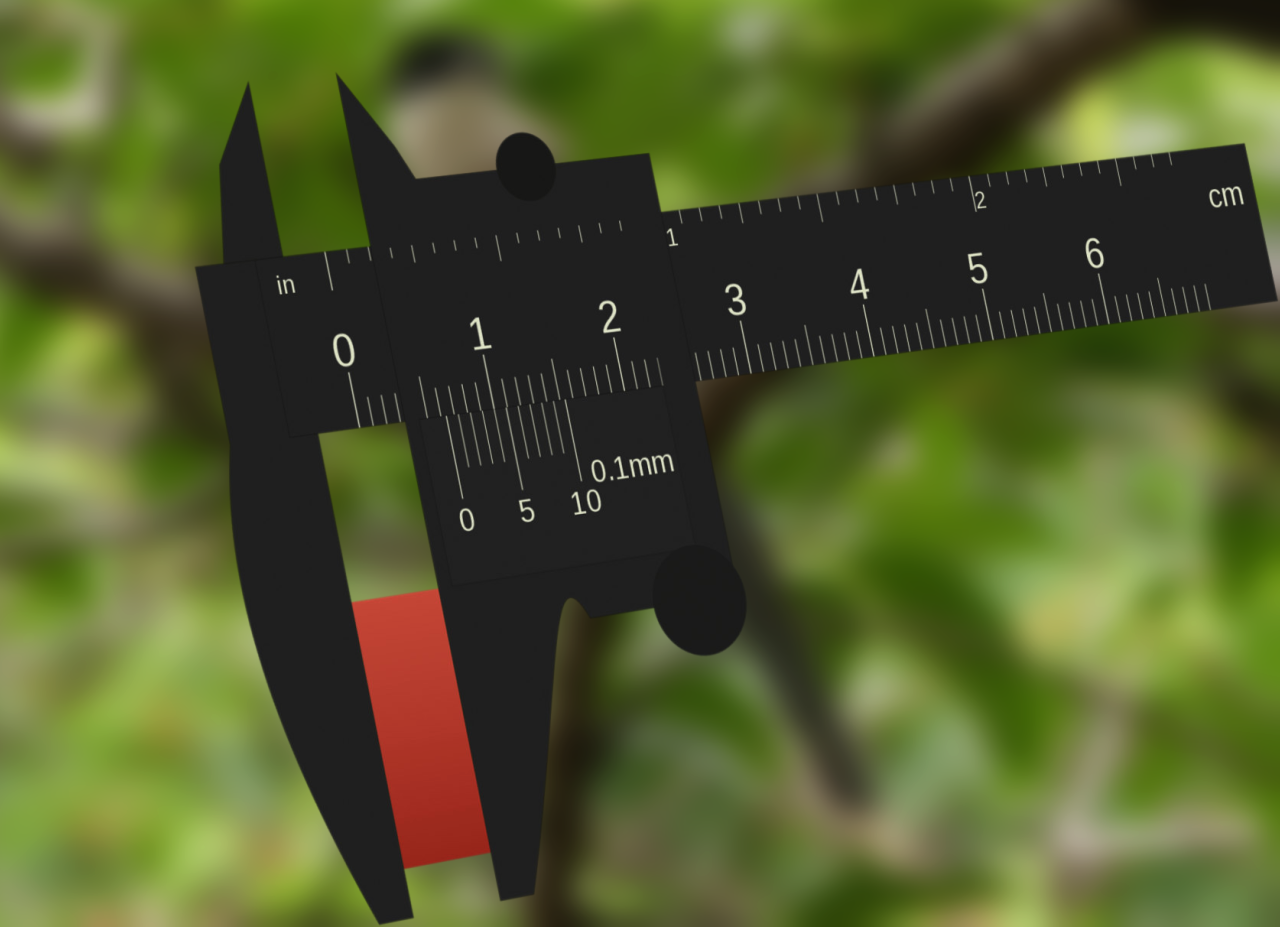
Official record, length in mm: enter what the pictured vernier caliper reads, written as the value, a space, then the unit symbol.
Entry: 6.4 mm
